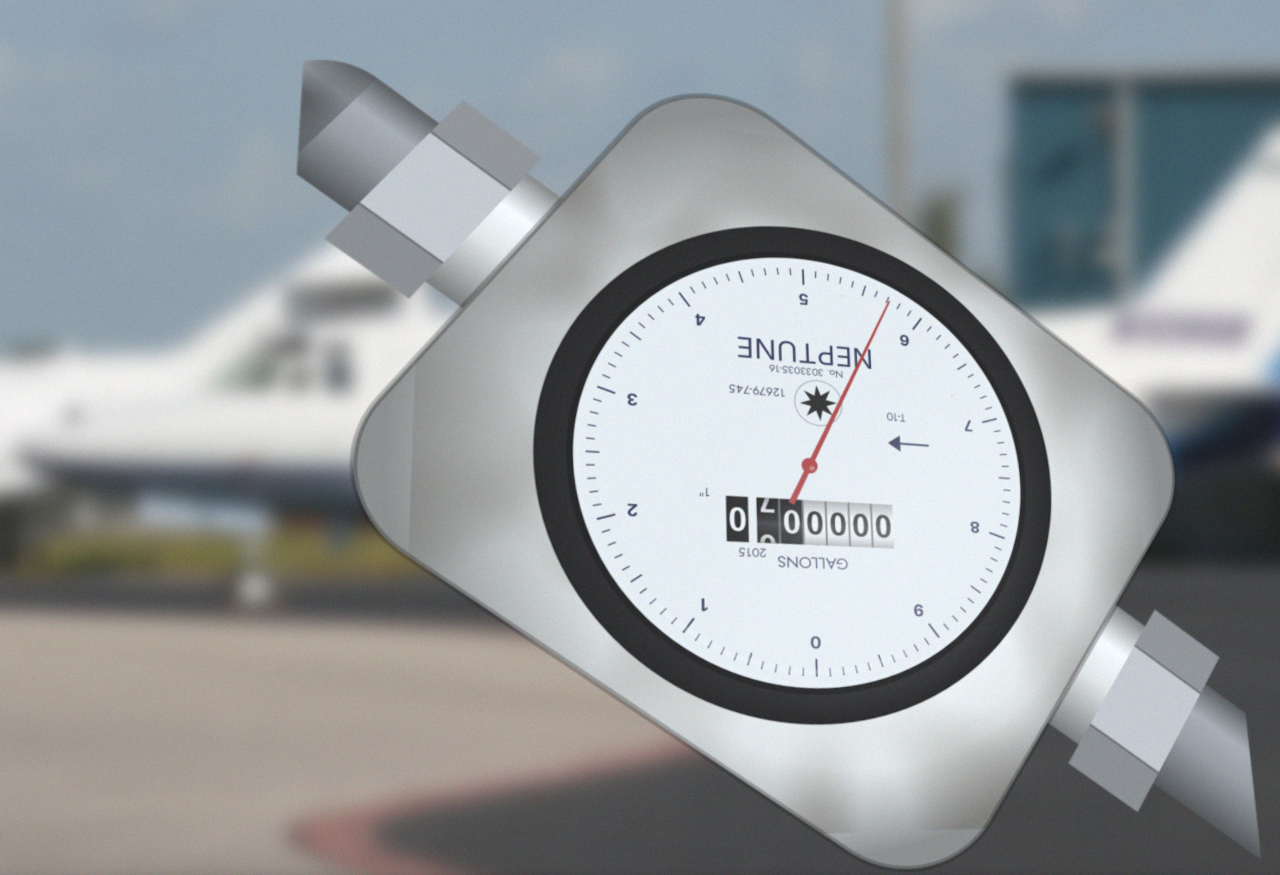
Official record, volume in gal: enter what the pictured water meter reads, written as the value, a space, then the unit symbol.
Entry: 65.7 gal
